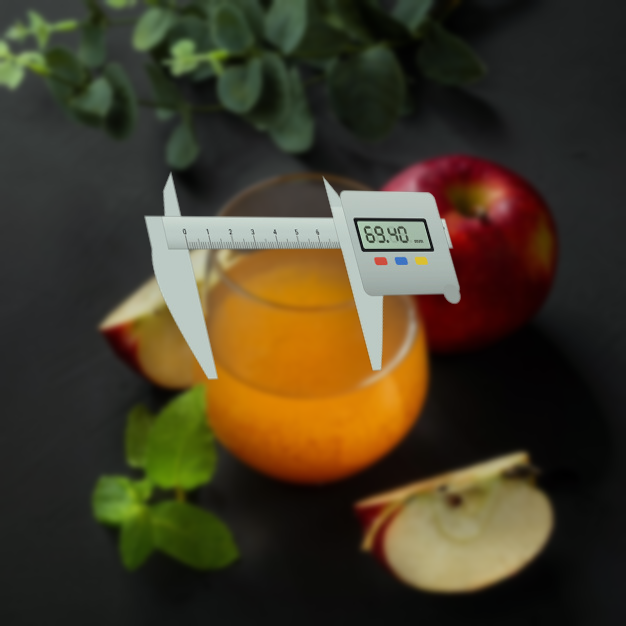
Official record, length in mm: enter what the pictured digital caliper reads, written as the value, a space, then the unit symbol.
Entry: 69.40 mm
